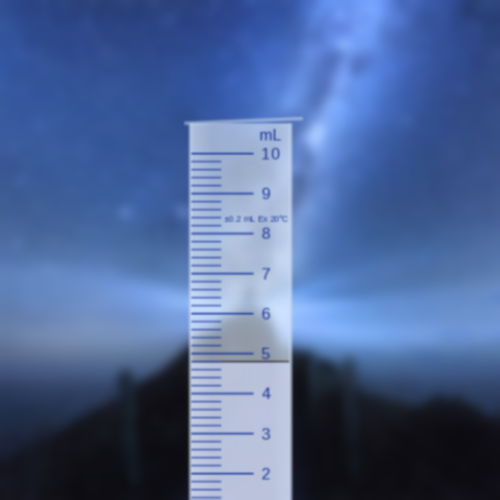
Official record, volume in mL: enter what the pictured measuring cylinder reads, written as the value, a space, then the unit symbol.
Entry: 4.8 mL
